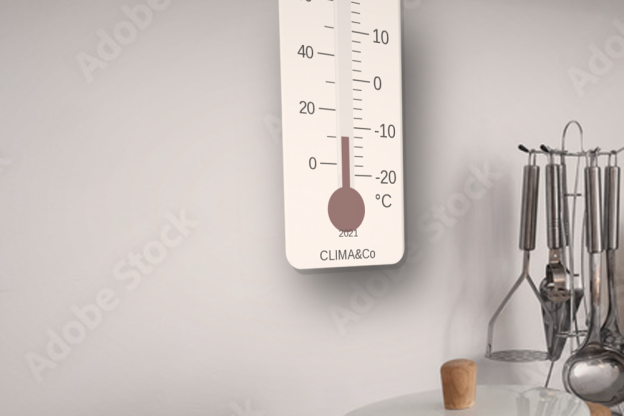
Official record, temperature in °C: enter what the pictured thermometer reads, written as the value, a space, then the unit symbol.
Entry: -12 °C
